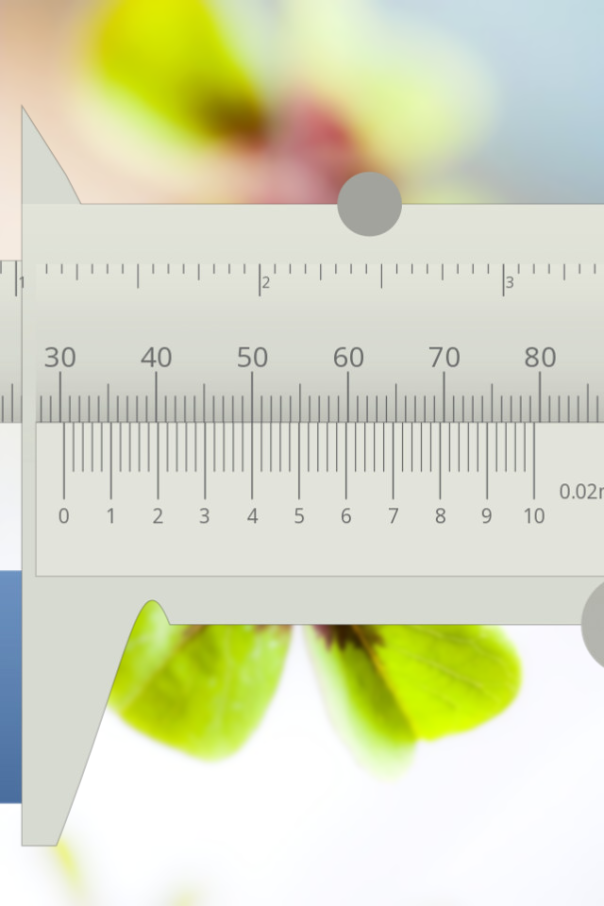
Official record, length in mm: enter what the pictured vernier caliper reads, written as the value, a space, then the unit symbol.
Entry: 30.4 mm
